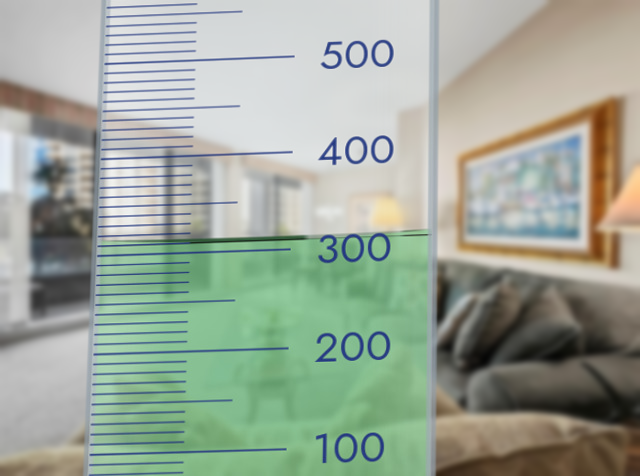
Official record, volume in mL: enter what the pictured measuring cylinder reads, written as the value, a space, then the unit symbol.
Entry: 310 mL
